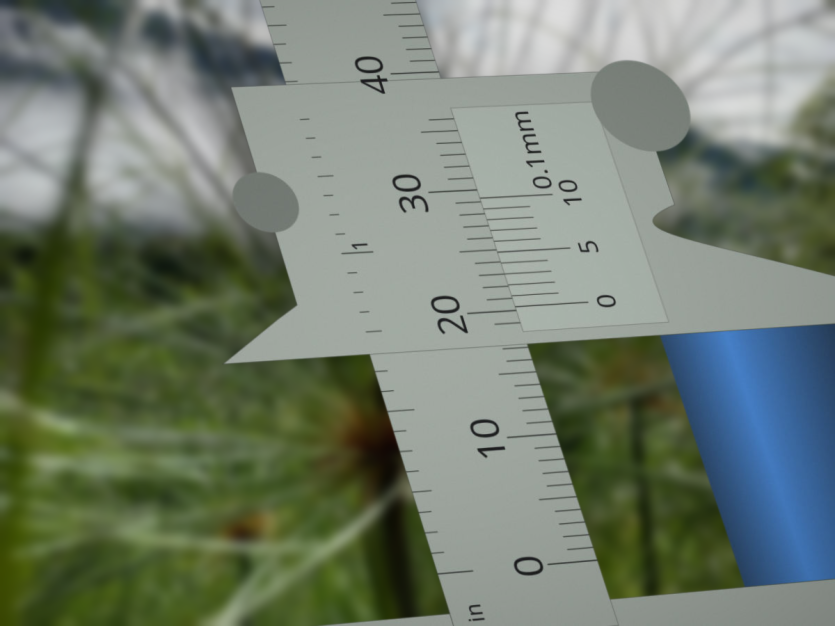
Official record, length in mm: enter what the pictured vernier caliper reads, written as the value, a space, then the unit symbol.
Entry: 20.3 mm
